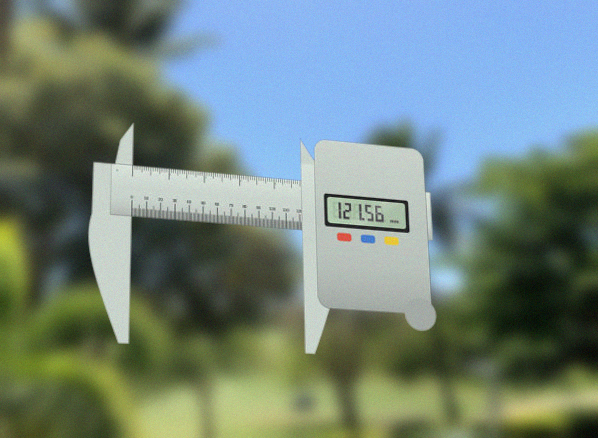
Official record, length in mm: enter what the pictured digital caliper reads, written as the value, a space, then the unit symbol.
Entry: 121.56 mm
